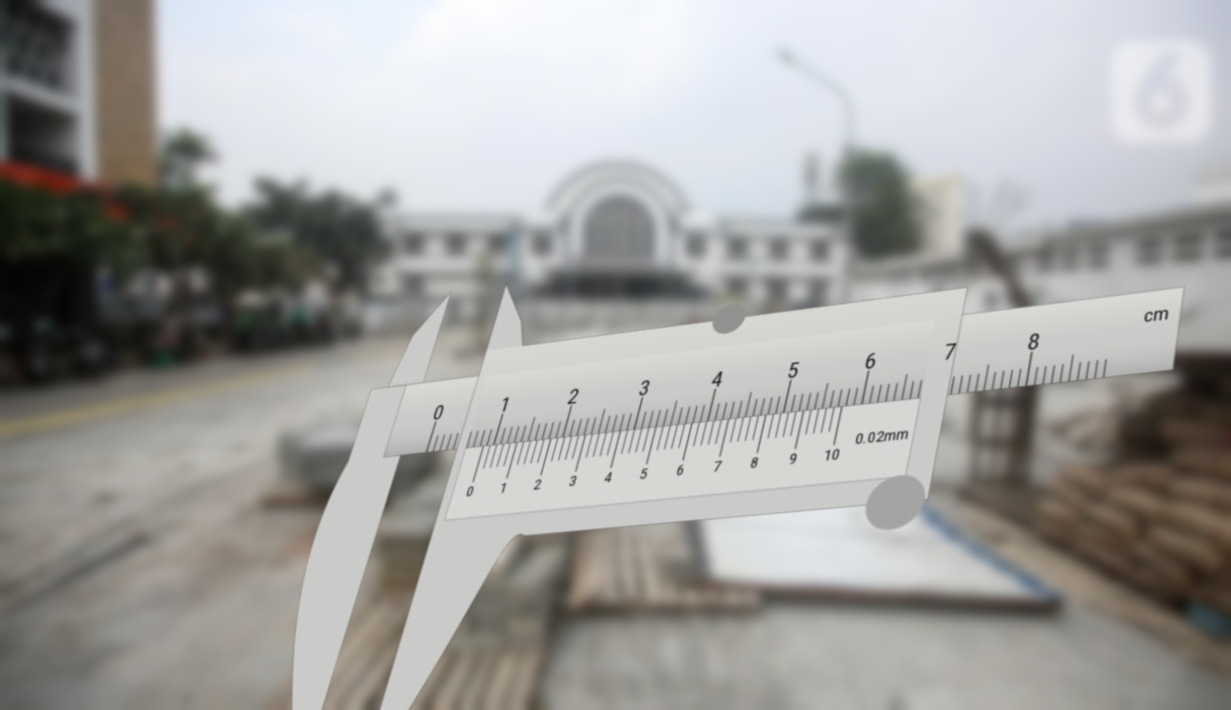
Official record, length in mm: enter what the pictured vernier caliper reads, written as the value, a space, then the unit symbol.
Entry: 8.5 mm
